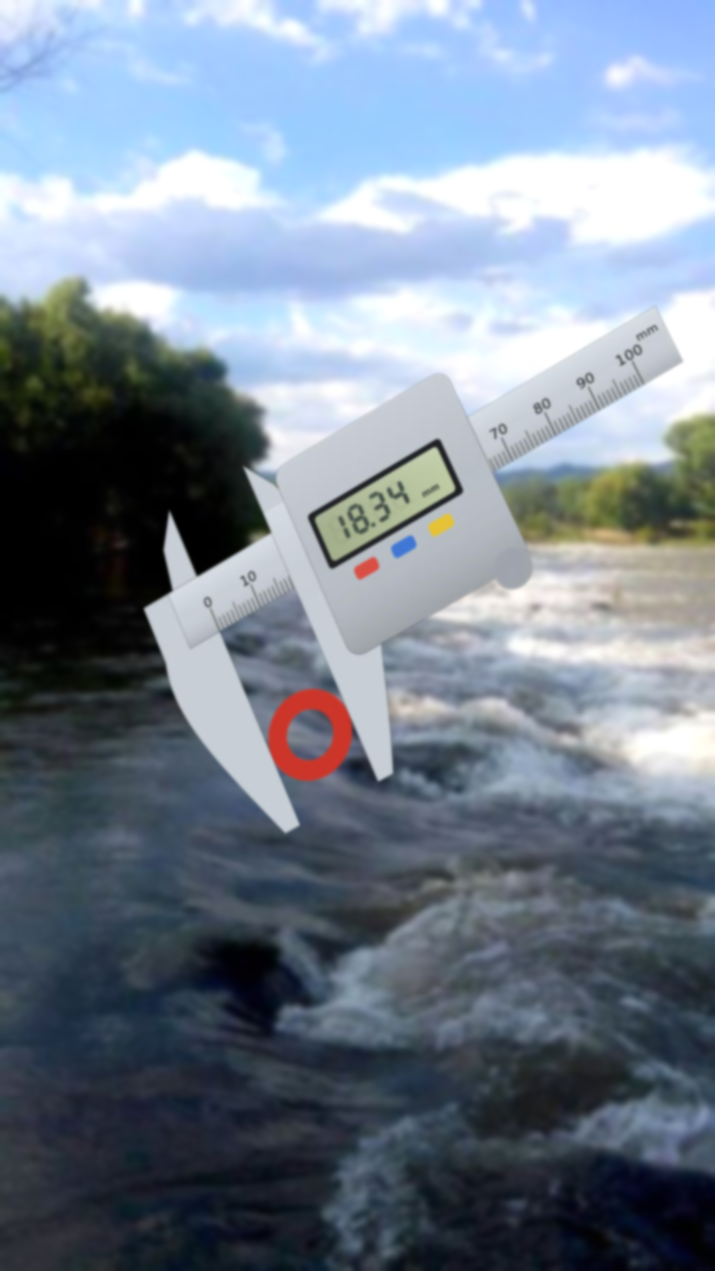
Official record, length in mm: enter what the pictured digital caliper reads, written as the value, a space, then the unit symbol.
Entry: 18.34 mm
